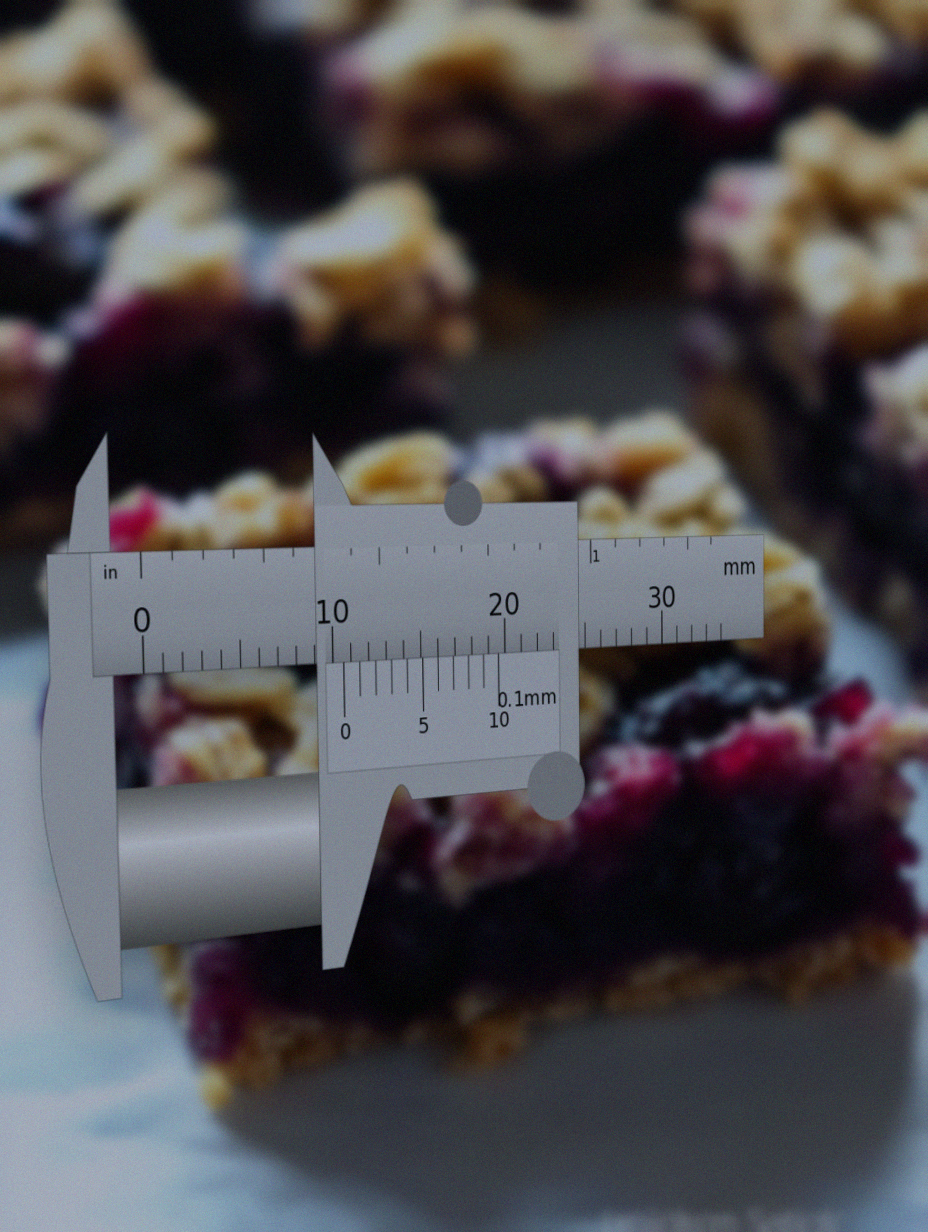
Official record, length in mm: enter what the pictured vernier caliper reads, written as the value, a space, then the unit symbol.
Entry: 10.6 mm
